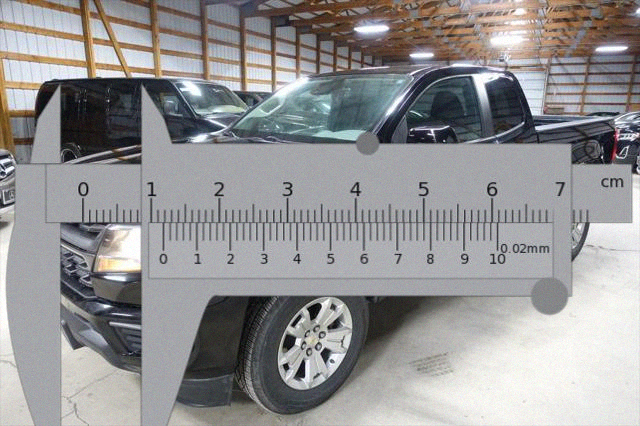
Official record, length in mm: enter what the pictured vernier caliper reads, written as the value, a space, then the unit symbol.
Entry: 11.8 mm
